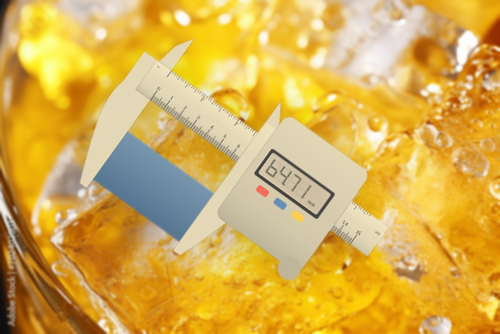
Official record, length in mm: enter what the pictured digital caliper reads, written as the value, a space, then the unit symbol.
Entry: 64.71 mm
